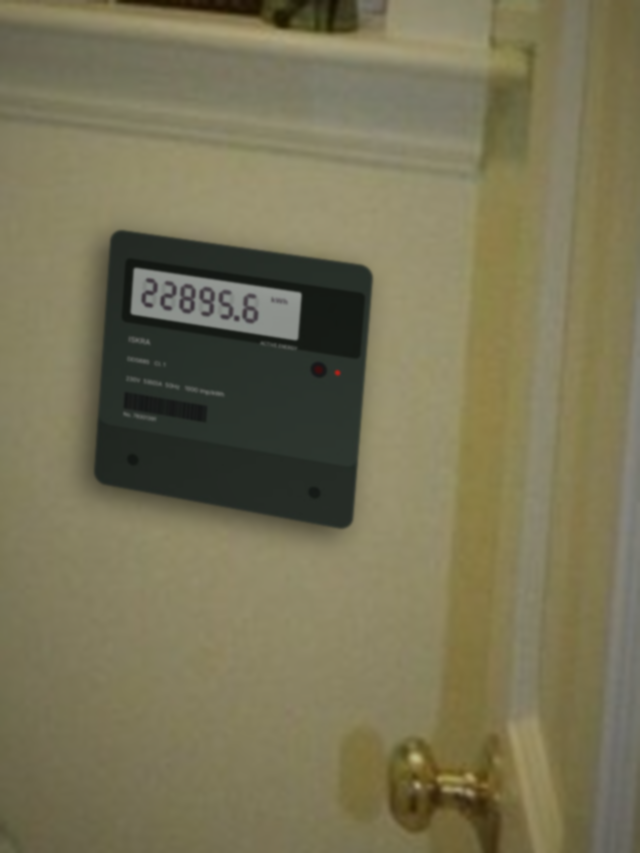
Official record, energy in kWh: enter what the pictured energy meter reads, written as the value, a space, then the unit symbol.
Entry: 22895.6 kWh
